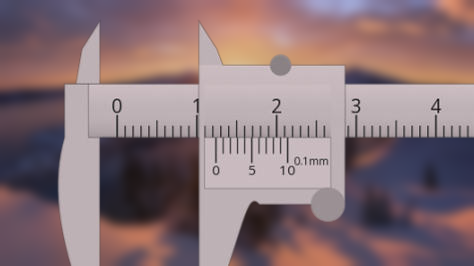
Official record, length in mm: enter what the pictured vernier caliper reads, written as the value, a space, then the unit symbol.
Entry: 12.4 mm
